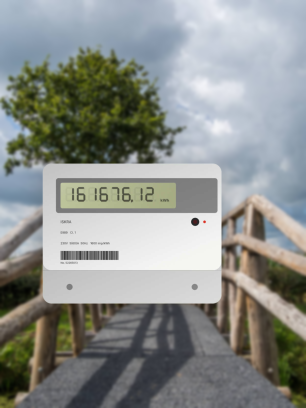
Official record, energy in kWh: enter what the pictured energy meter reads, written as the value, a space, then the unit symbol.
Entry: 161676.12 kWh
